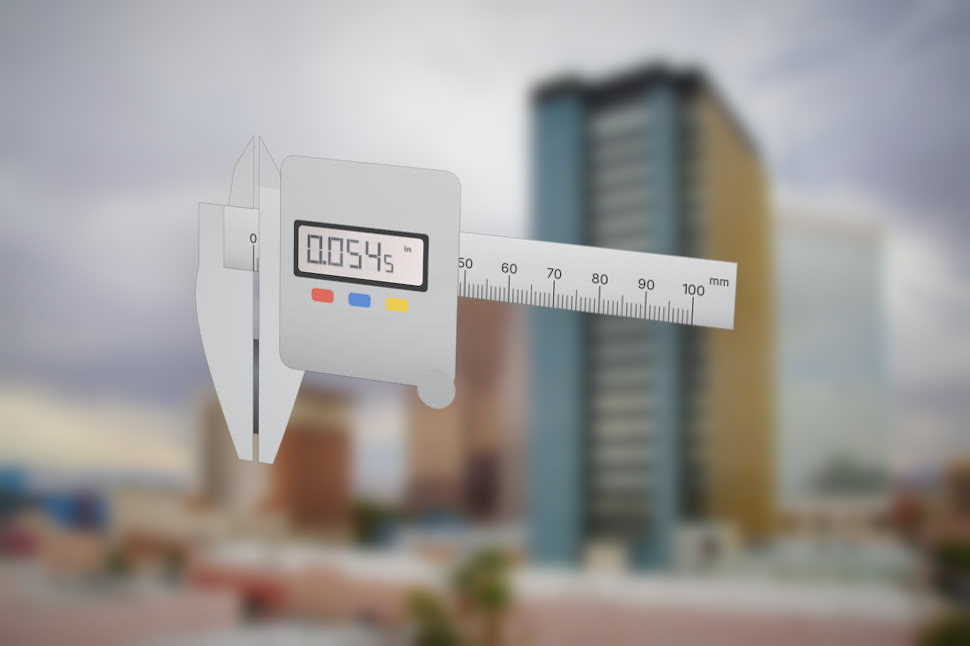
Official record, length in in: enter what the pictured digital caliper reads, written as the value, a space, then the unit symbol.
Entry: 0.0545 in
